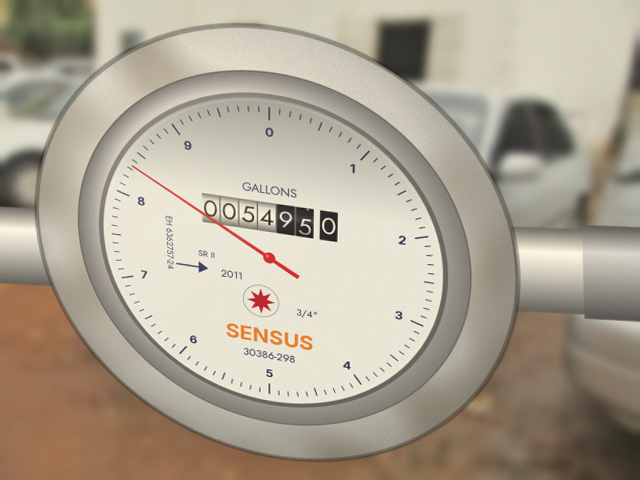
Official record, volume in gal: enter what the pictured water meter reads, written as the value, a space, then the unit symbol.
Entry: 54948.3 gal
